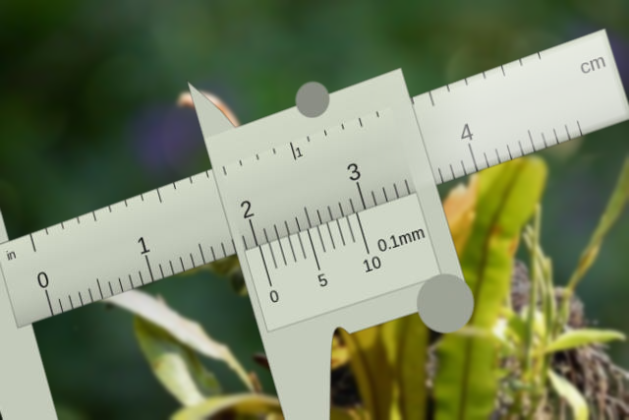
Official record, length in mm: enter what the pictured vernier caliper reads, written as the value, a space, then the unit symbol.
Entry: 20.2 mm
